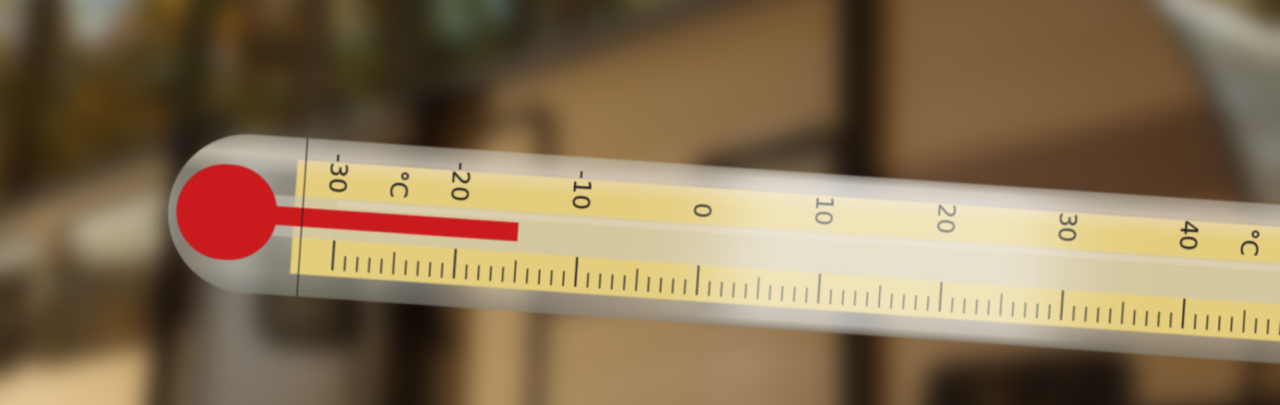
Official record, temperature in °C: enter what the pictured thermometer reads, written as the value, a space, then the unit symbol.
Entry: -15 °C
